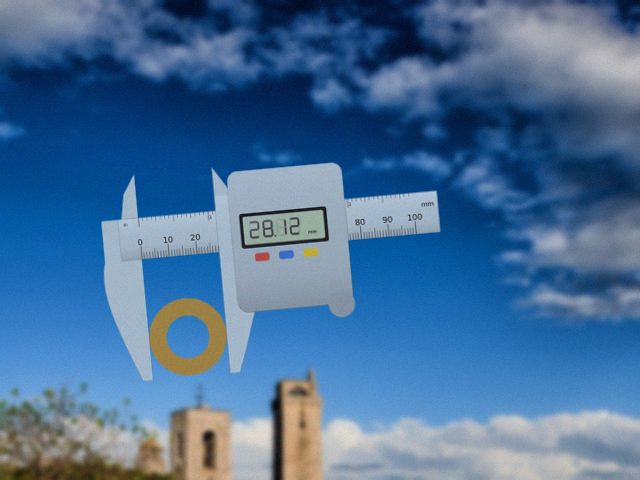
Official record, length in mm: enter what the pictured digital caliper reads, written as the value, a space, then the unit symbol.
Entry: 28.12 mm
